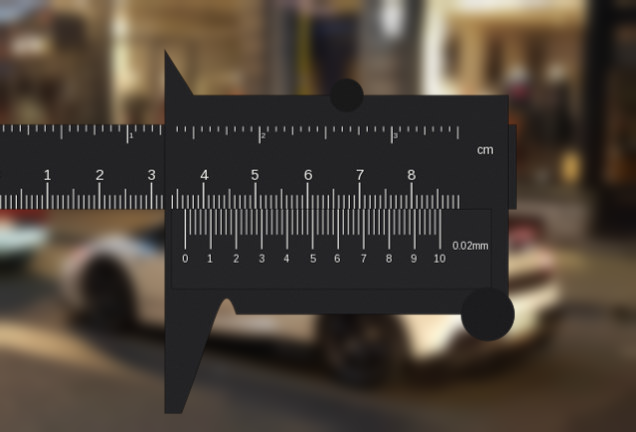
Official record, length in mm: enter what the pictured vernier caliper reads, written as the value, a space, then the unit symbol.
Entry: 36.5 mm
